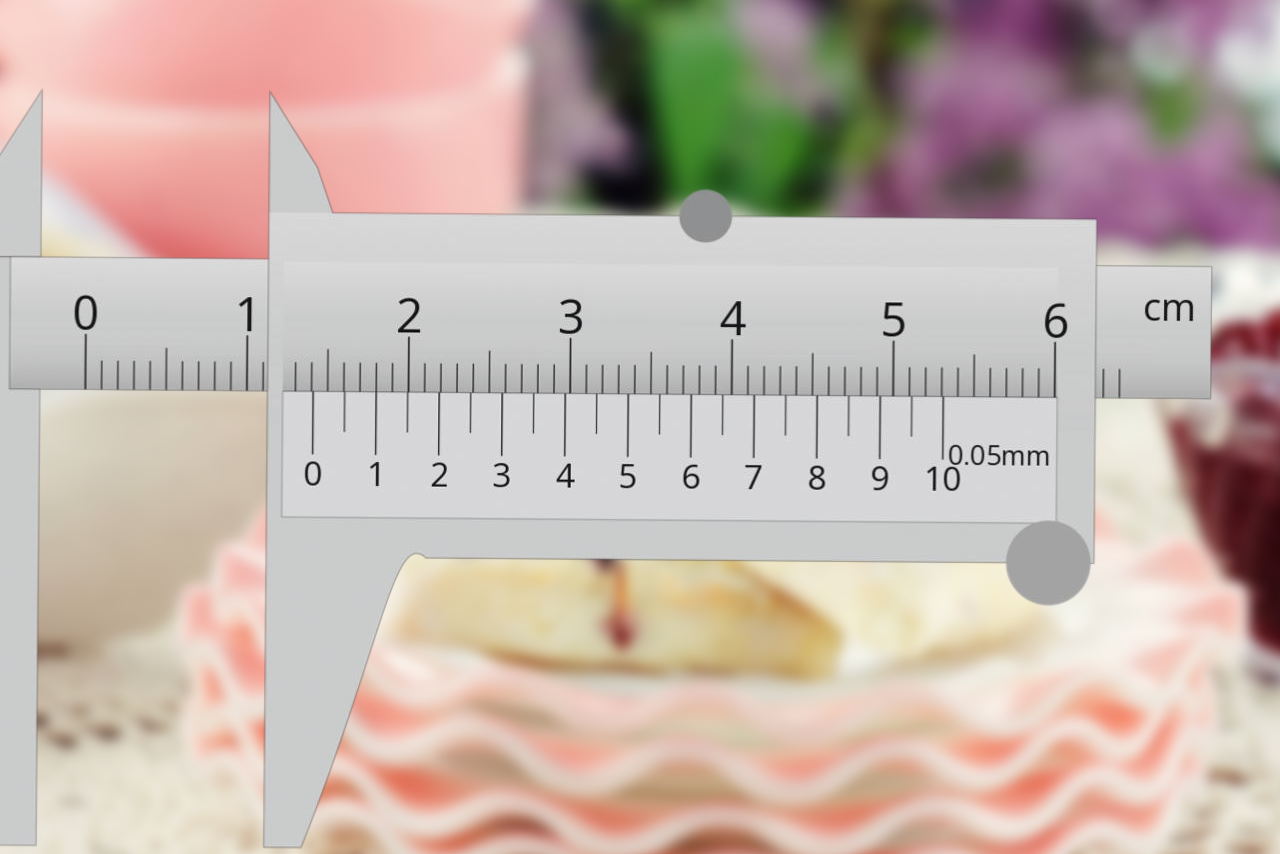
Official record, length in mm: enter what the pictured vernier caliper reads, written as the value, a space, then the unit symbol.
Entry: 14.1 mm
